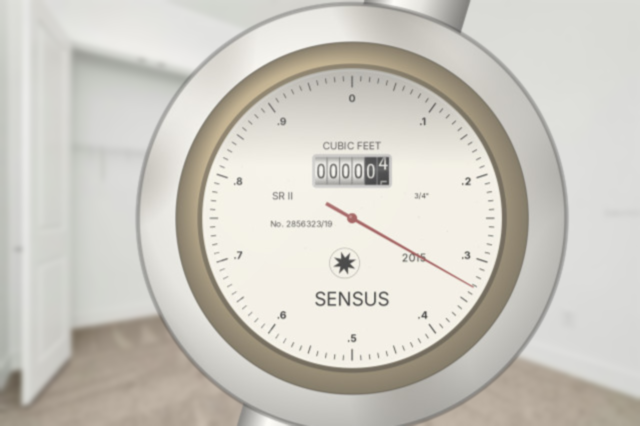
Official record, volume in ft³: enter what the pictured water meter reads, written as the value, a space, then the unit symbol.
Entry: 4.33 ft³
